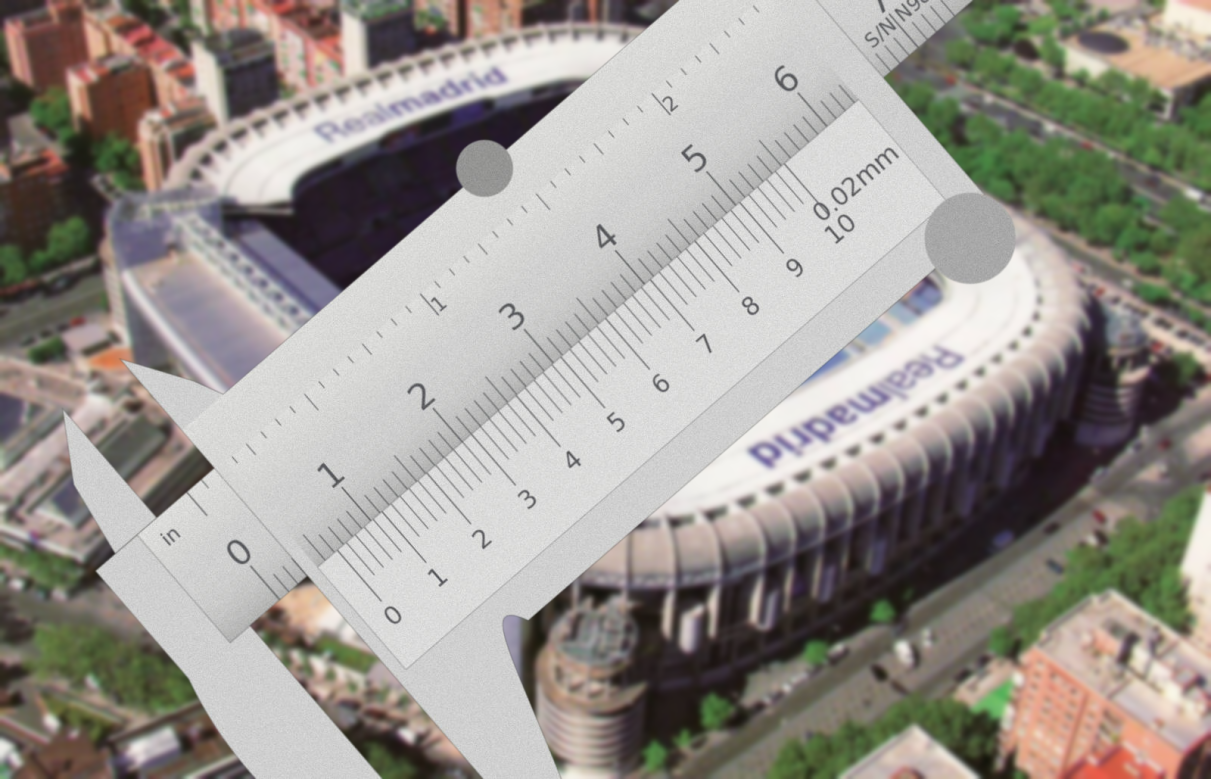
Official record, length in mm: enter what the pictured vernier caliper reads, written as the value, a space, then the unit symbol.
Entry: 6.3 mm
